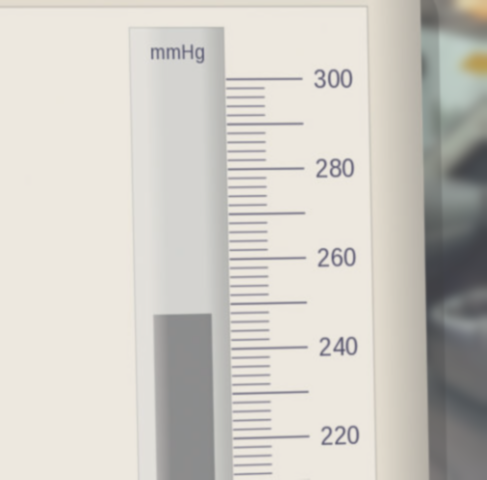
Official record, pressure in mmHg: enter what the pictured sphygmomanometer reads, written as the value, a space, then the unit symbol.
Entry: 248 mmHg
